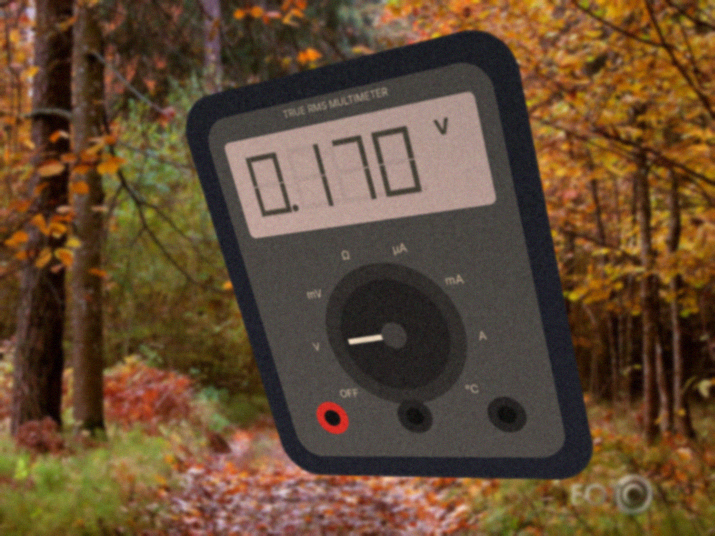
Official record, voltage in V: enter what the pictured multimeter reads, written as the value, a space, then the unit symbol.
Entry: 0.170 V
